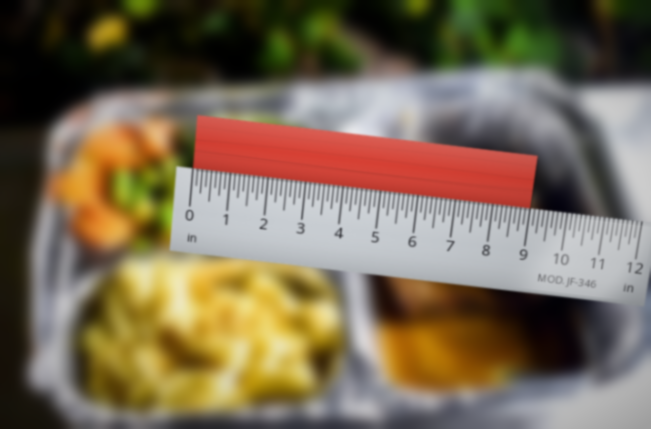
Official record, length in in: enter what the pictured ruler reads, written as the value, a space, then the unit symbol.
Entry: 9 in
